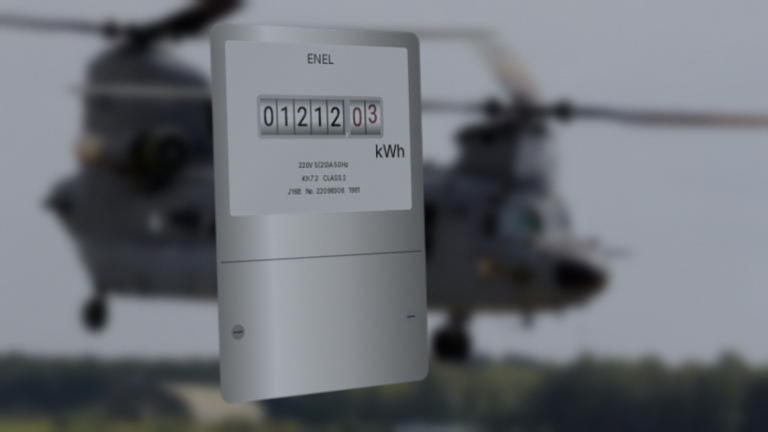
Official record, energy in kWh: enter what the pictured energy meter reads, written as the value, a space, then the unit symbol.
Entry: 1212.03 kWh
